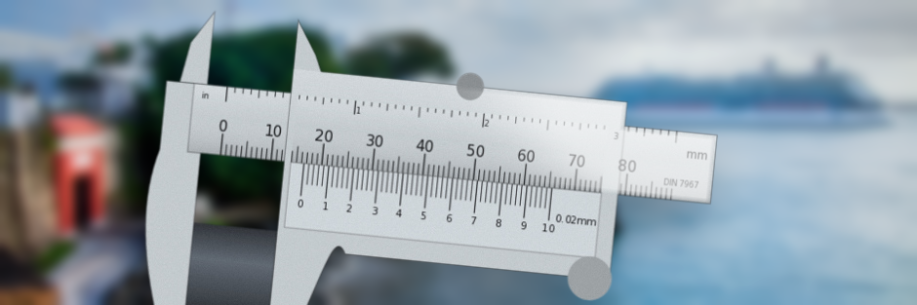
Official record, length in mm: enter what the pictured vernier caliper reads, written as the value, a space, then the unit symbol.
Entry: 16.5 mm
